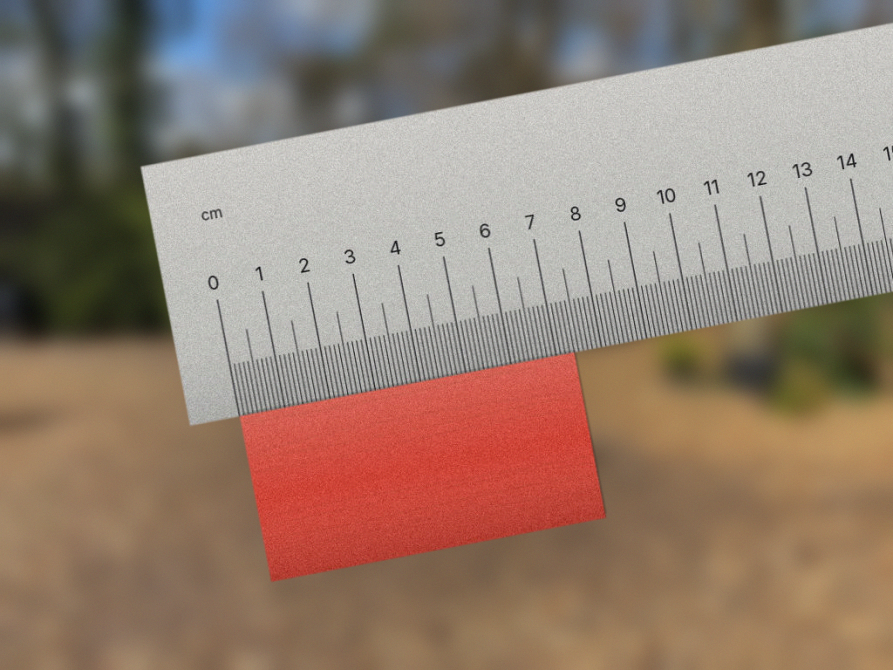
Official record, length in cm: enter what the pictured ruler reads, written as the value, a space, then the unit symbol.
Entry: 7.4 cm
